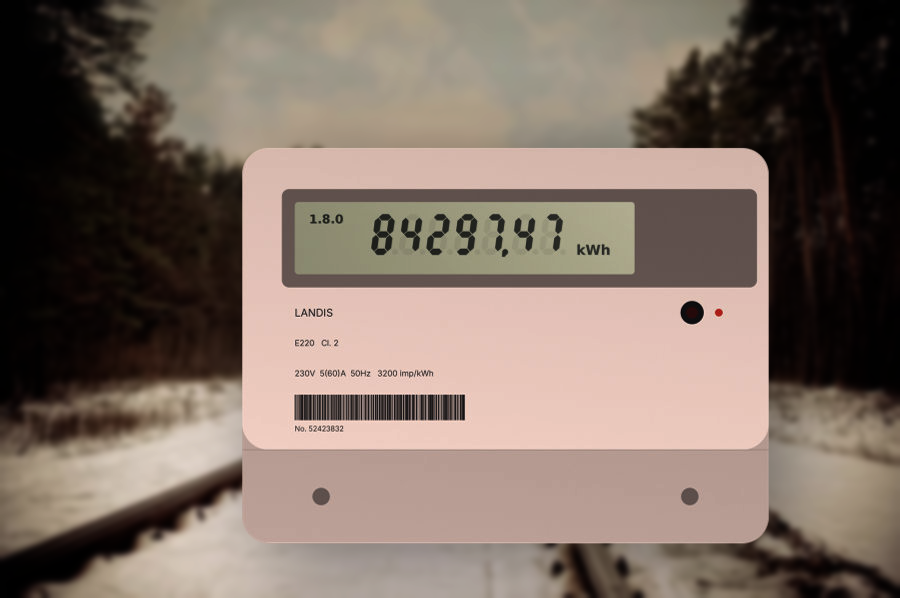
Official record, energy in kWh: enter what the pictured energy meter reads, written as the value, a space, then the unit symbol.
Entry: 84297.47 kWh
